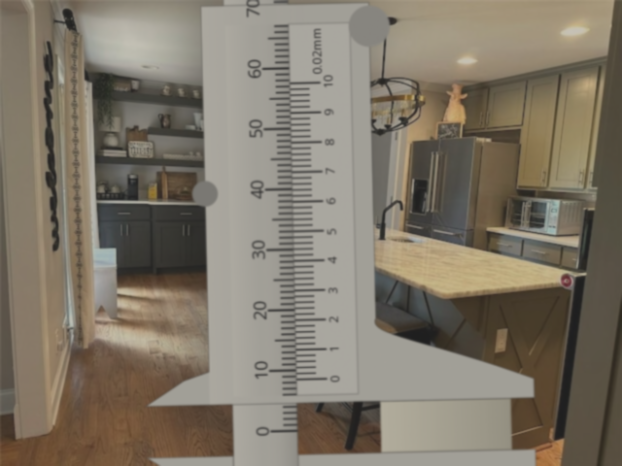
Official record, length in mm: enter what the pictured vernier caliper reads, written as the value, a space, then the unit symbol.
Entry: 8.5 mm
